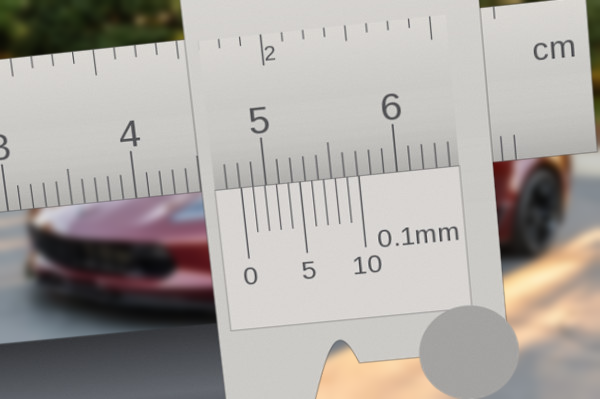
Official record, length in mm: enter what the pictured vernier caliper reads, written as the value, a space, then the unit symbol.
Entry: 48.1 mm
